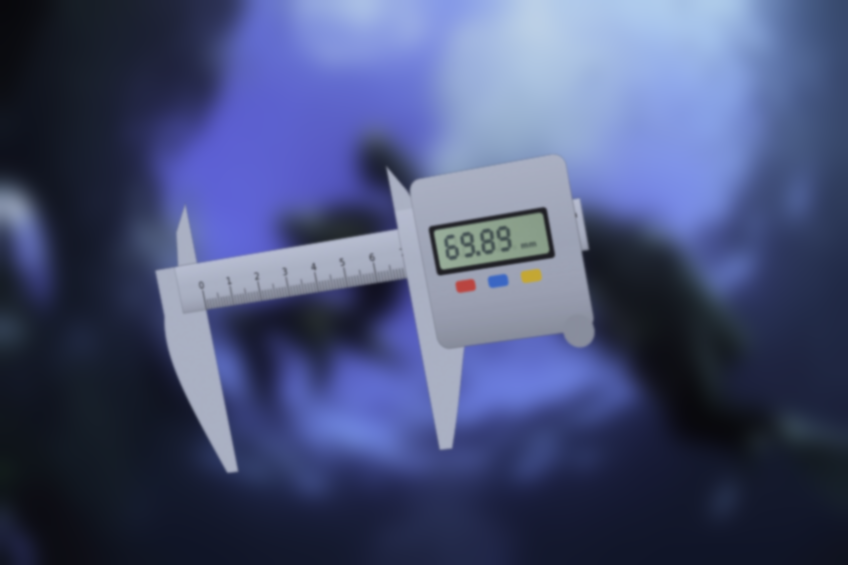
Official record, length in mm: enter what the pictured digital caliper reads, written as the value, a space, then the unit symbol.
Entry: 69.89 mm
